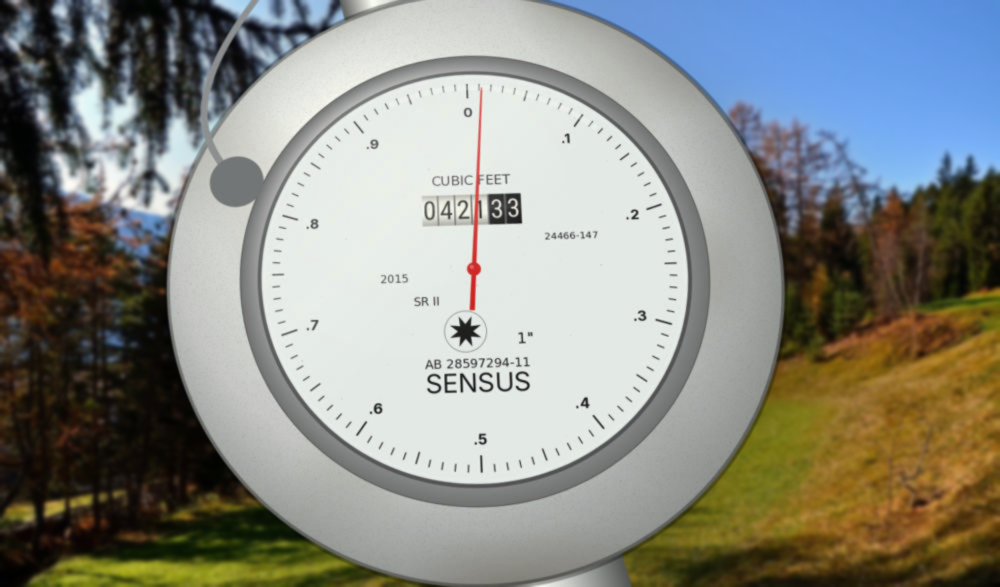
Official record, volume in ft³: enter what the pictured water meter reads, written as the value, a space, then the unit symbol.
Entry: 42133.01 ft³
